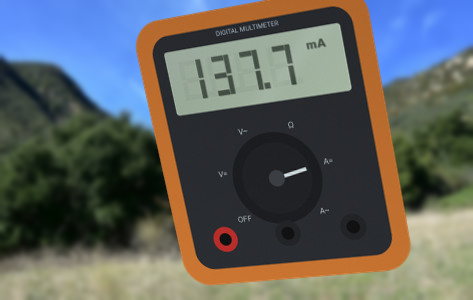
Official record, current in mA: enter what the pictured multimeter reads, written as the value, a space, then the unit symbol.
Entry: 137.7 mA
